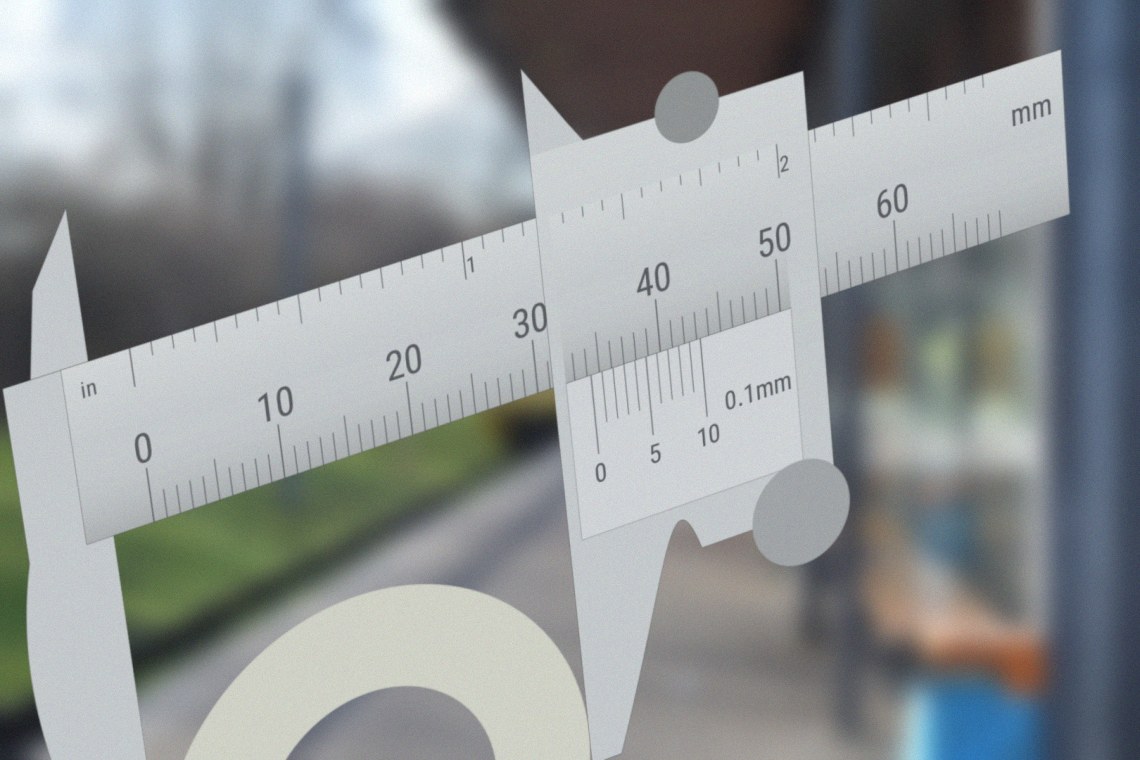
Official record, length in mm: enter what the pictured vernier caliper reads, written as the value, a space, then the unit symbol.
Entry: 34.3 mm
